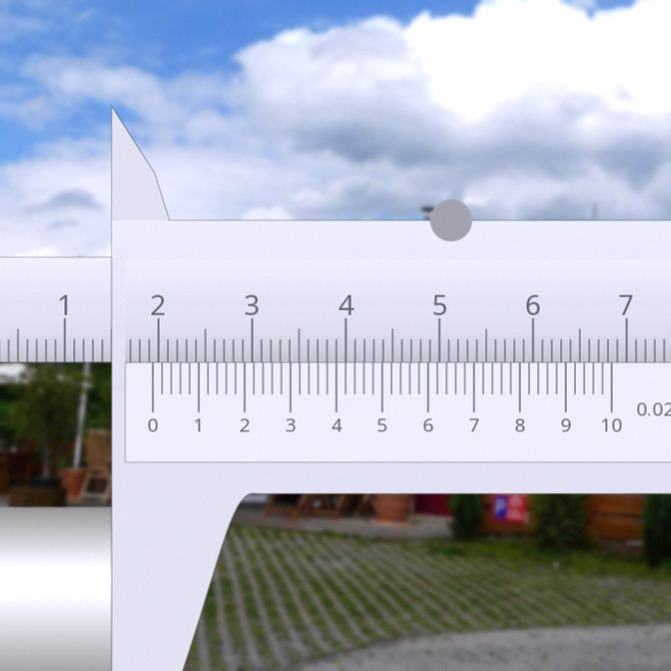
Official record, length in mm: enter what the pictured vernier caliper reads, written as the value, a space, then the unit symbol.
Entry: 19.4 mm
